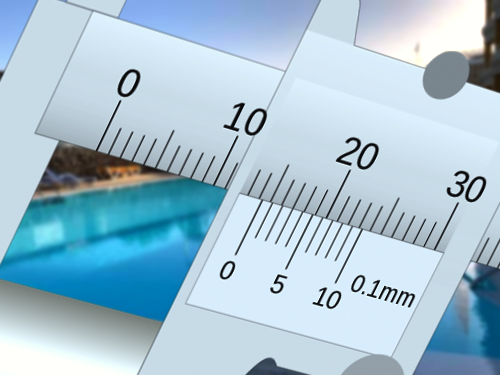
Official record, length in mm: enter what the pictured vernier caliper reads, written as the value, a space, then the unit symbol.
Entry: 14.3 mm
